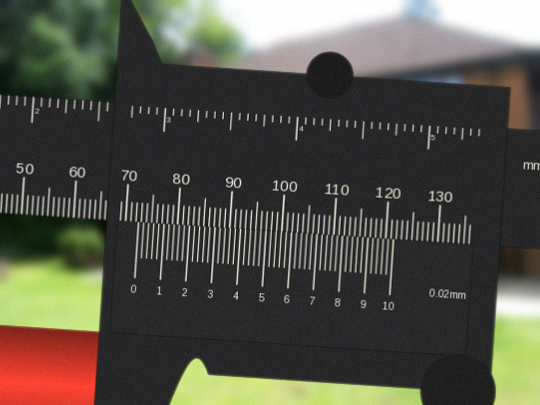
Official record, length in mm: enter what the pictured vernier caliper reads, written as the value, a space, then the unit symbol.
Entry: 72.5 mm
